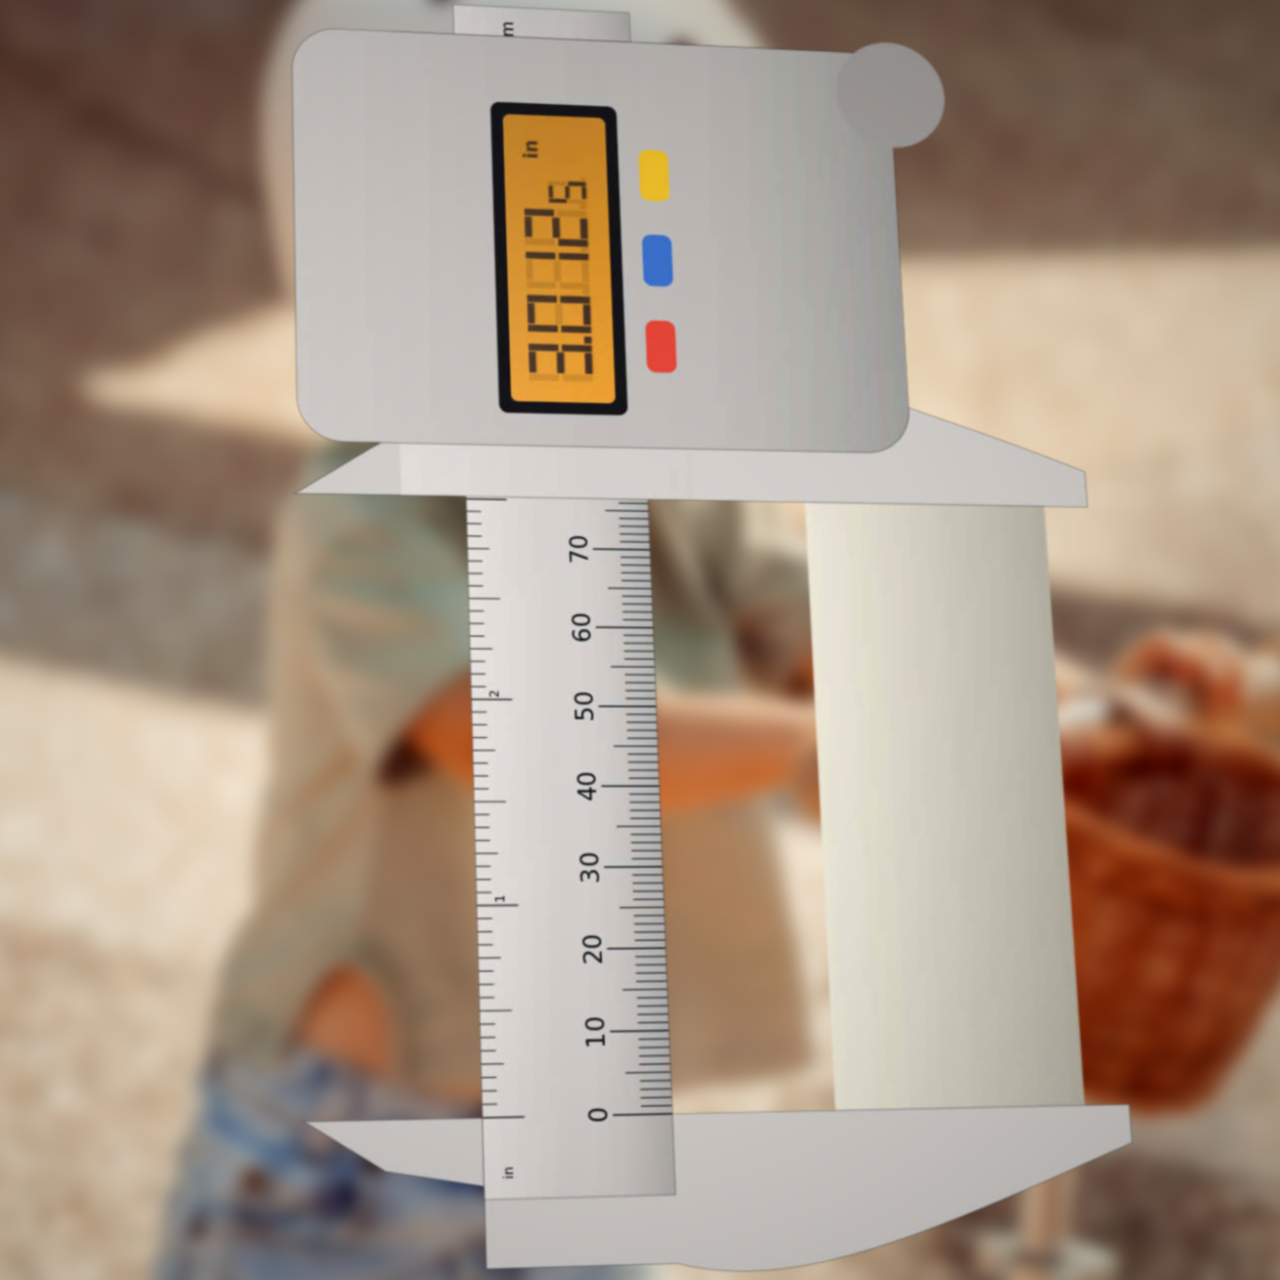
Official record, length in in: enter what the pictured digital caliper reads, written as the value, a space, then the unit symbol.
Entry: 3.0125 in
